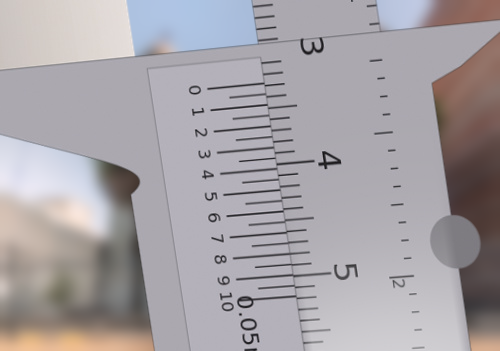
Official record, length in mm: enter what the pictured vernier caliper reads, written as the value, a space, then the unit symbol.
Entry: 32.8 mm
